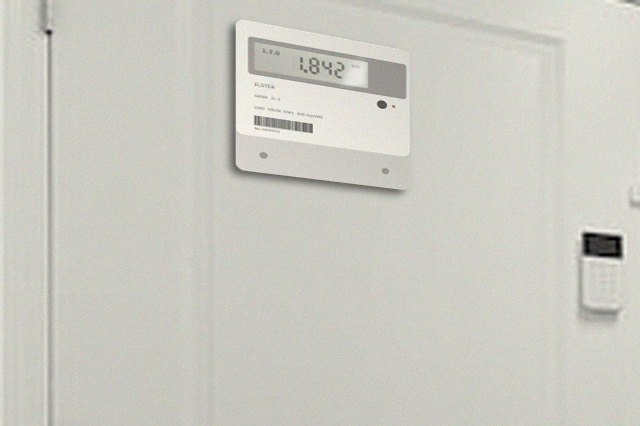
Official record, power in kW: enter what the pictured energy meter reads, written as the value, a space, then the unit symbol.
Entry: 1.842 kW
